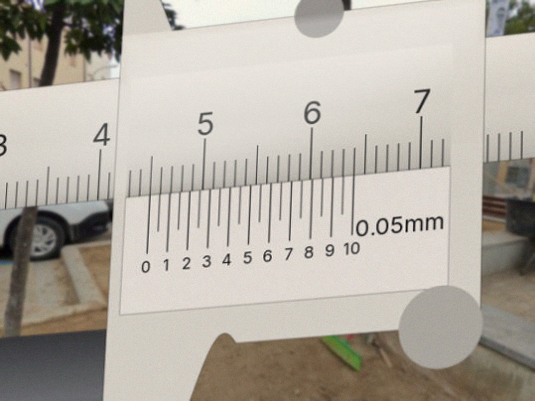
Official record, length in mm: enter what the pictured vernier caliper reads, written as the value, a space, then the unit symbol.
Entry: 45.0 mm
